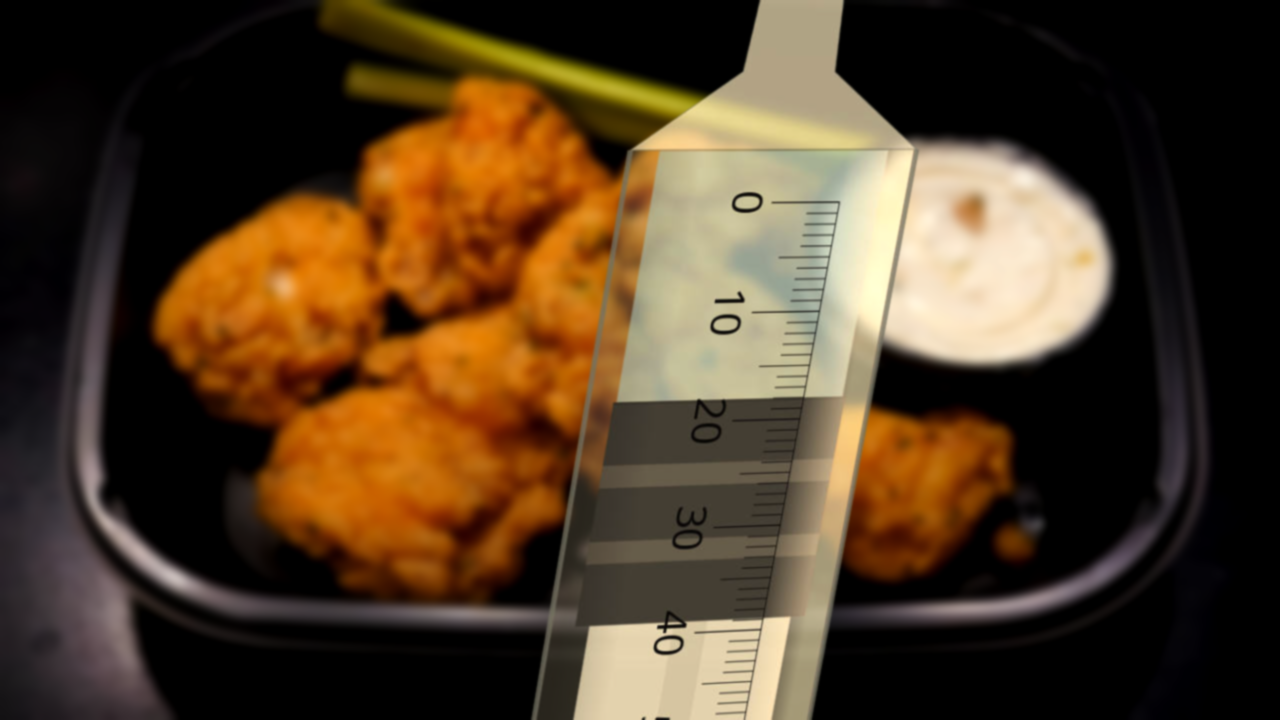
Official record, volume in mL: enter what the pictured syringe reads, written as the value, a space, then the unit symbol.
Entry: 18 mL
